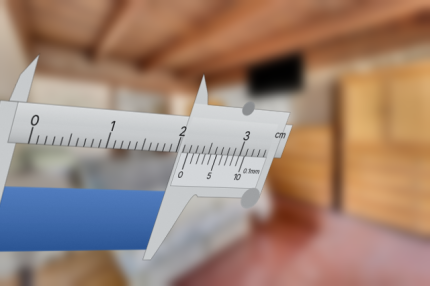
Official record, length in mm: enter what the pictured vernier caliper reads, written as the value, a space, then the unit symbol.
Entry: 21.8 mm
